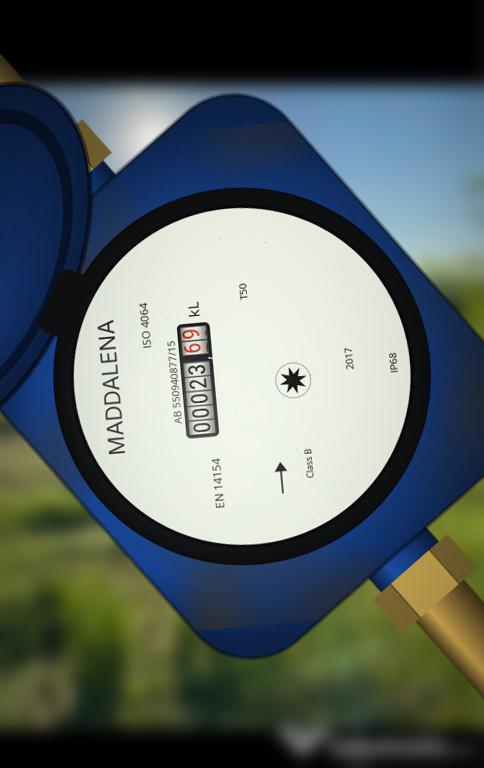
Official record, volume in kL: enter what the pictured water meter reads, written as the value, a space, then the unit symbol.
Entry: 23.69 kL
